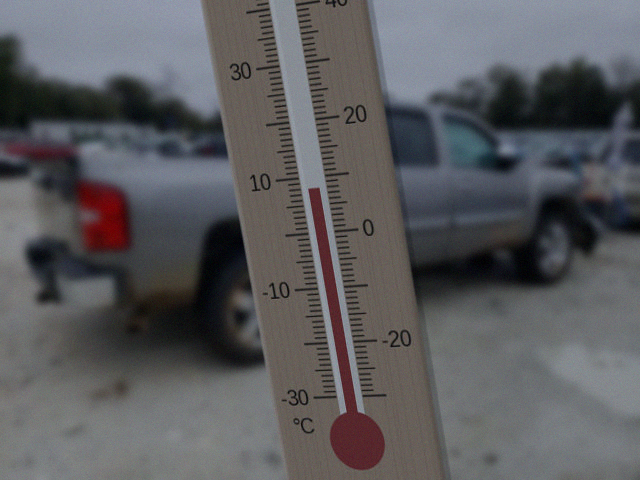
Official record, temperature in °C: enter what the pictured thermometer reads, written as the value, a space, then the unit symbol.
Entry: 8 °C
